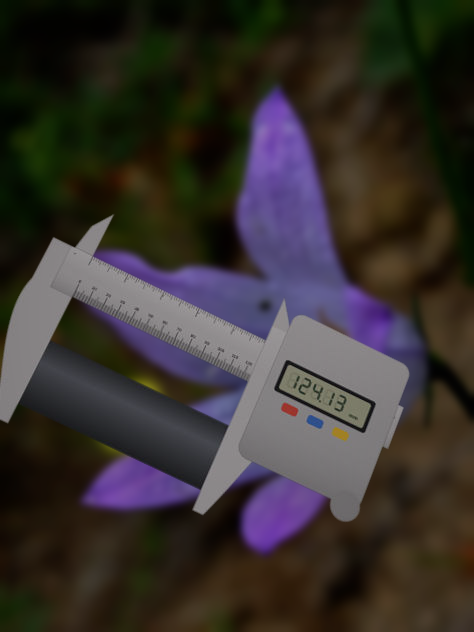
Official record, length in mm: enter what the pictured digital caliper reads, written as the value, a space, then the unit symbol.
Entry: 124.13 mm
